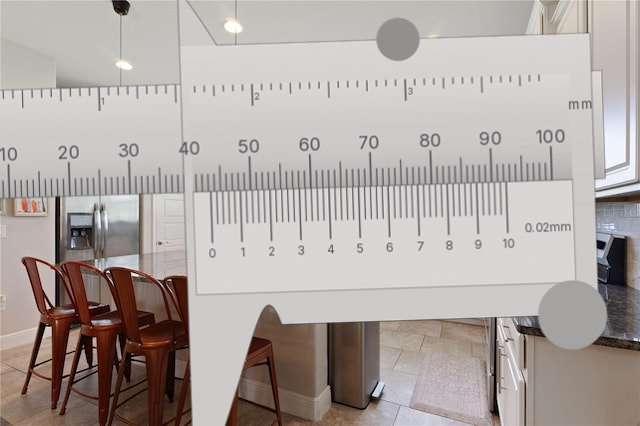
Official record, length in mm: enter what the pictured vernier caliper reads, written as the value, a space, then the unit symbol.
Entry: 43.4 mm
